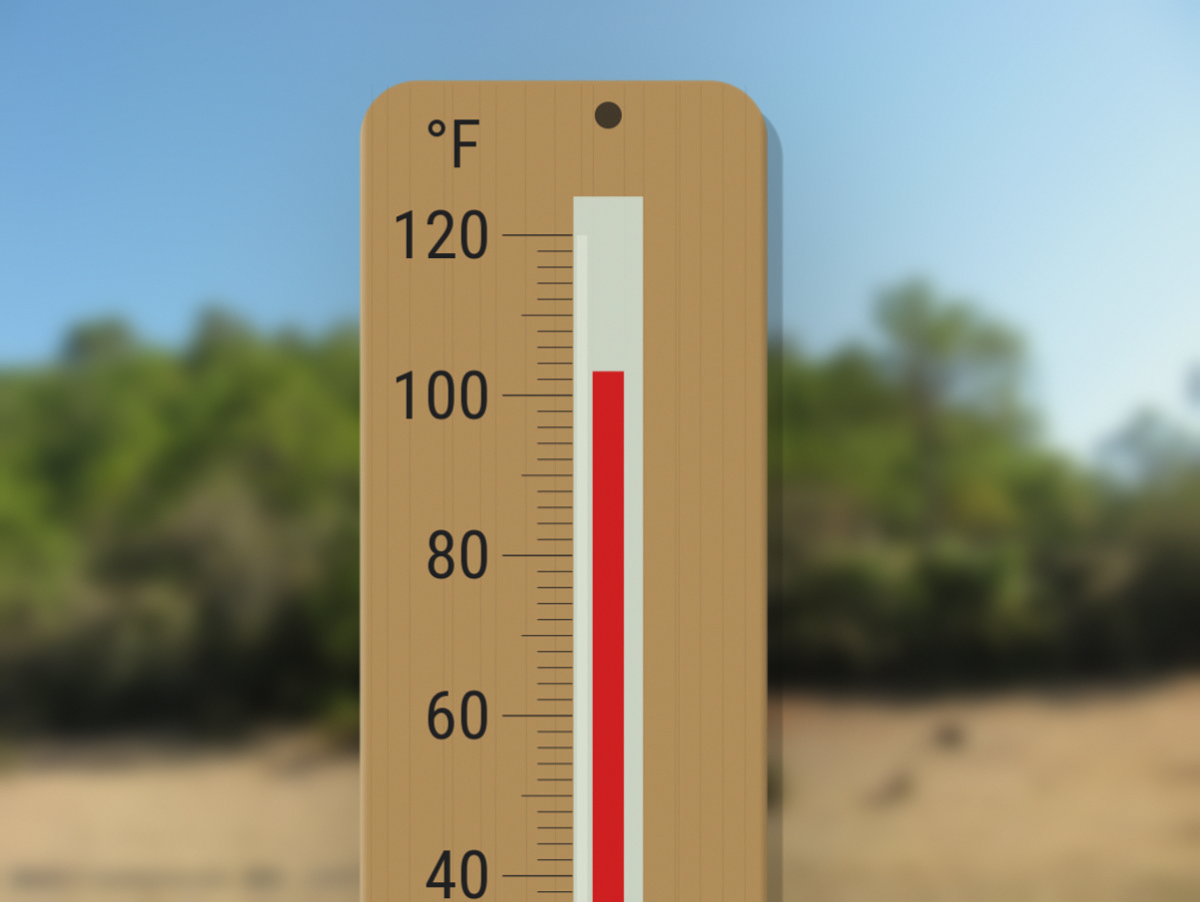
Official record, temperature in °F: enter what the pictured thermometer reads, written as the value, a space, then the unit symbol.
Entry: 103 °F
